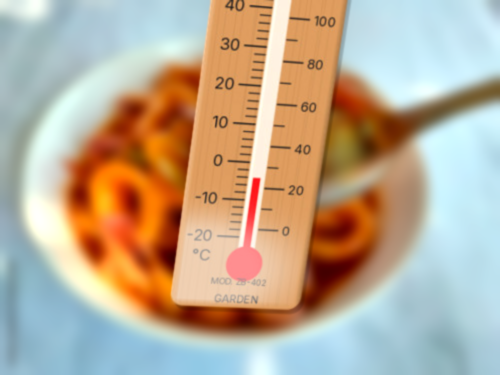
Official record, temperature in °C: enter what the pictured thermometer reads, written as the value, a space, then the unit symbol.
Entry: -4 °C
